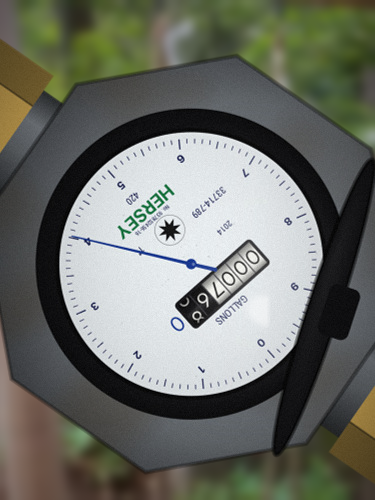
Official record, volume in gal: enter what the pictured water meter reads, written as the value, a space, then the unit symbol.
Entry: 7684.0 gal
